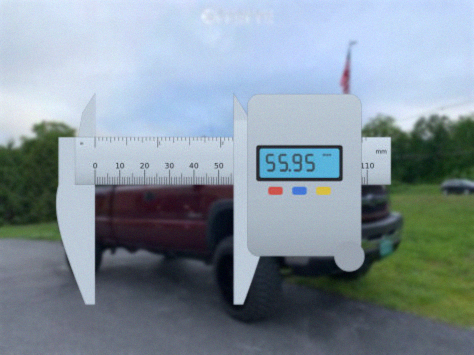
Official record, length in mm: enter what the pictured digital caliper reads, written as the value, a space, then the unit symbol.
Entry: 55.95 mm
